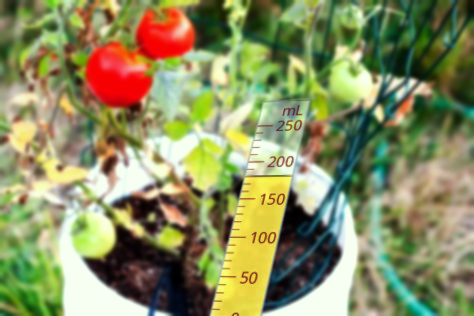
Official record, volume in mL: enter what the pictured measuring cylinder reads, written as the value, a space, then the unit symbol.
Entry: 180 mL
